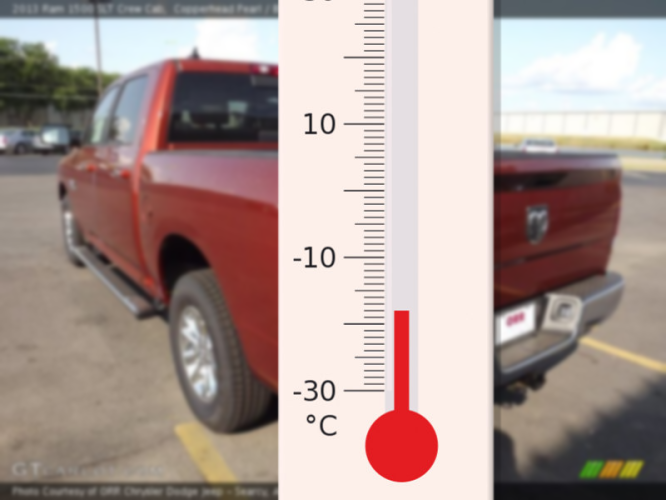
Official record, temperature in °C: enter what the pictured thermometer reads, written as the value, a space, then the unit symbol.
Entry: -18 °C
